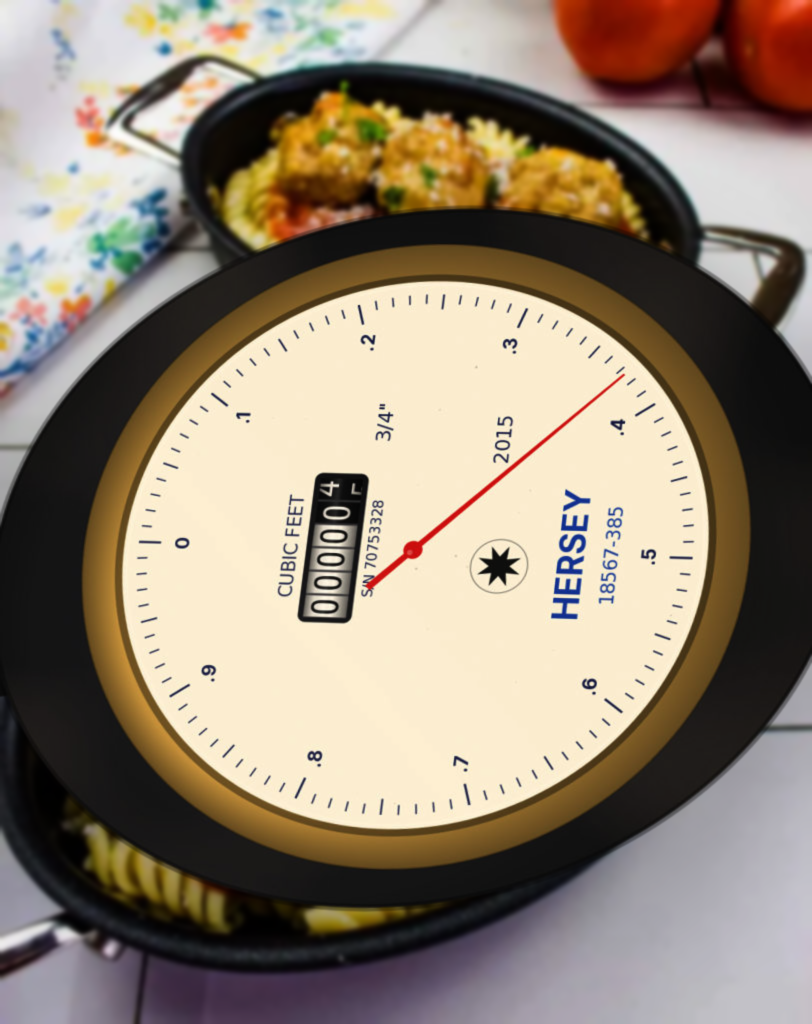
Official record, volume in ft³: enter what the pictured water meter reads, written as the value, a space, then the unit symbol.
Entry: 4.37 ft³
